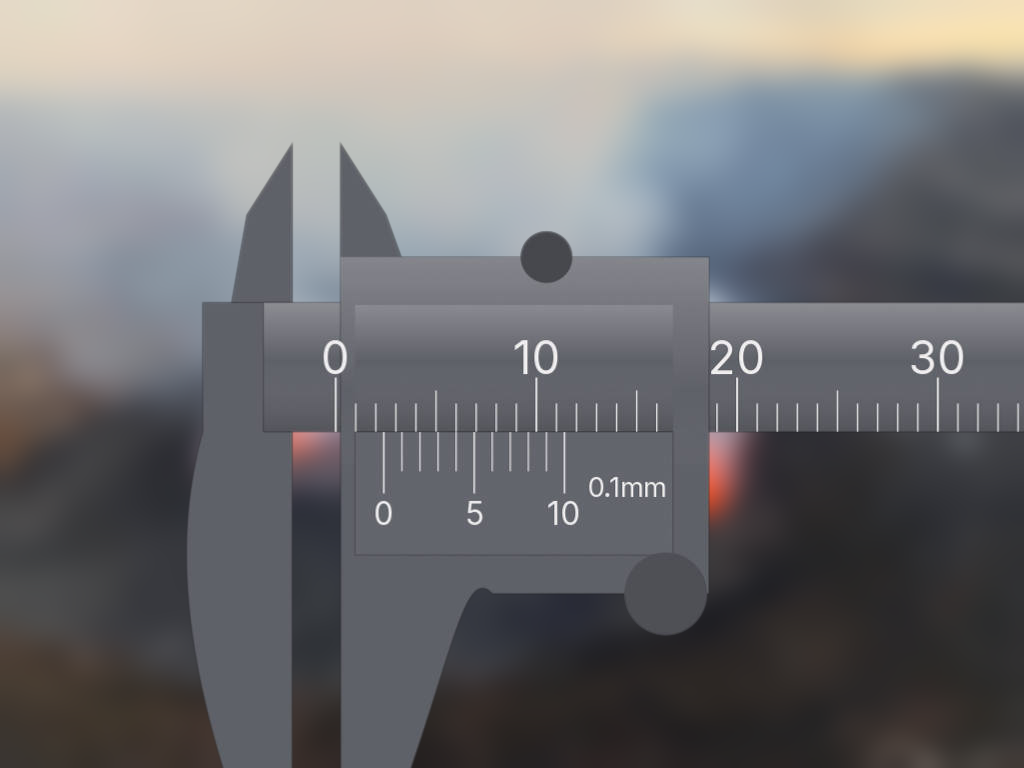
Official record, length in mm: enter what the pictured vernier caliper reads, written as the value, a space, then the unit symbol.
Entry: 2.4 mm
